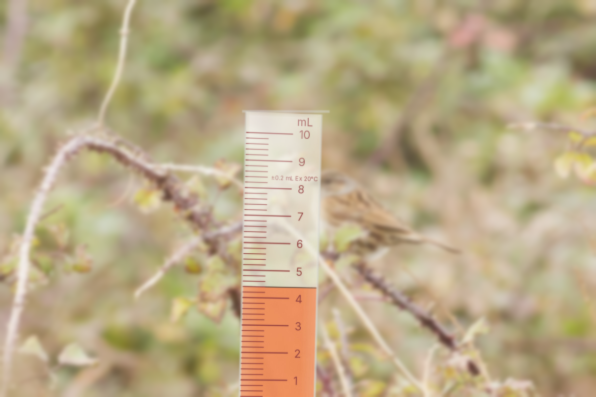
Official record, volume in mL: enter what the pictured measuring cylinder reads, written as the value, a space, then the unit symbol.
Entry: 4.4 mL
